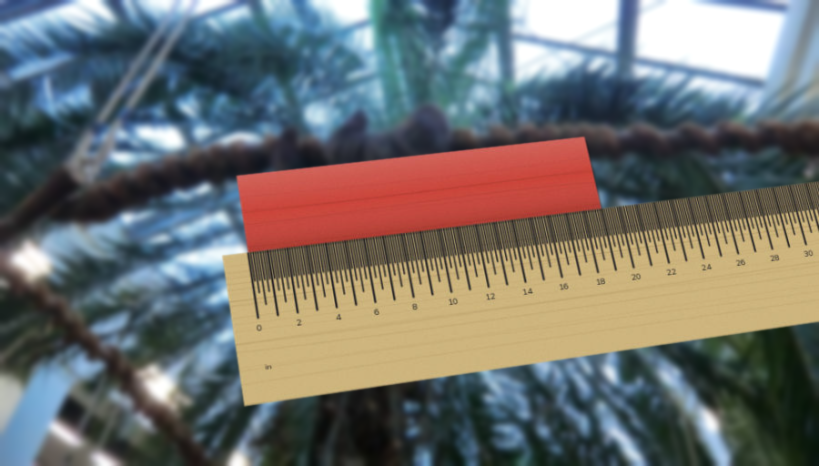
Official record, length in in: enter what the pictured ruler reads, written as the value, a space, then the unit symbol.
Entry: 19 in
